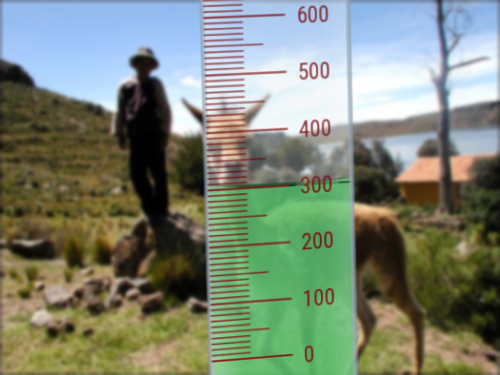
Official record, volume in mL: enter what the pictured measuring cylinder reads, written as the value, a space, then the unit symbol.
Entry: 300 mL
